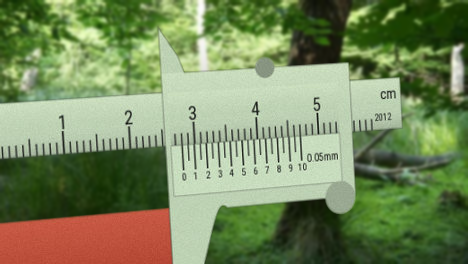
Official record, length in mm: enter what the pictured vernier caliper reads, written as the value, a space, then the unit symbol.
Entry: 28.0 mm
